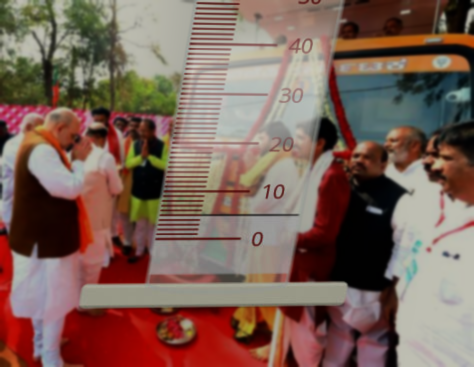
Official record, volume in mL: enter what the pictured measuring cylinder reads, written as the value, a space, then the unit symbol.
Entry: 5 mL
